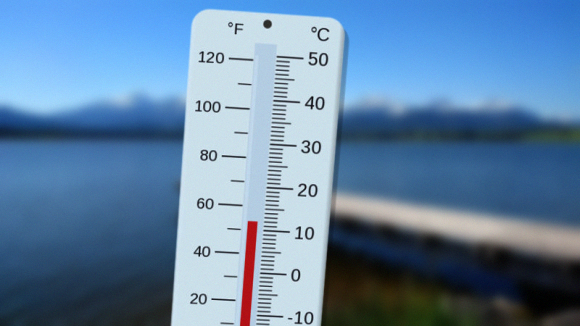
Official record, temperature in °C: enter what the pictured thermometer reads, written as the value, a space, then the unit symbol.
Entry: 12 °C
